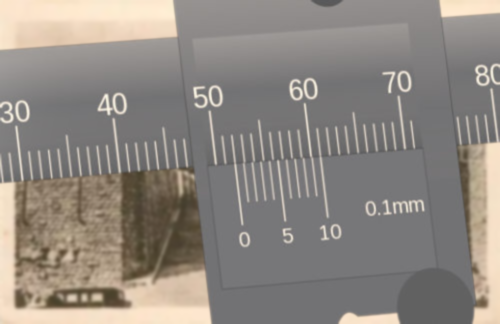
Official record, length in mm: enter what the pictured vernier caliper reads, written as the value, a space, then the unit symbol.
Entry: 52.0 mm
